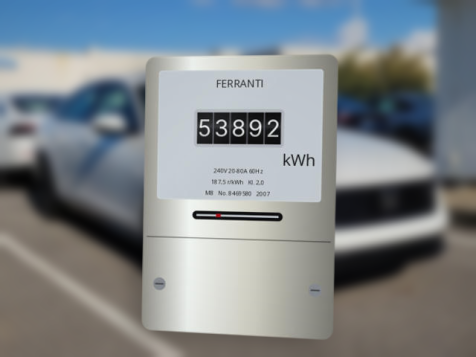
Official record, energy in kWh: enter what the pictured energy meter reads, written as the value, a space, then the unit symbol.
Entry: 53892 kWh
